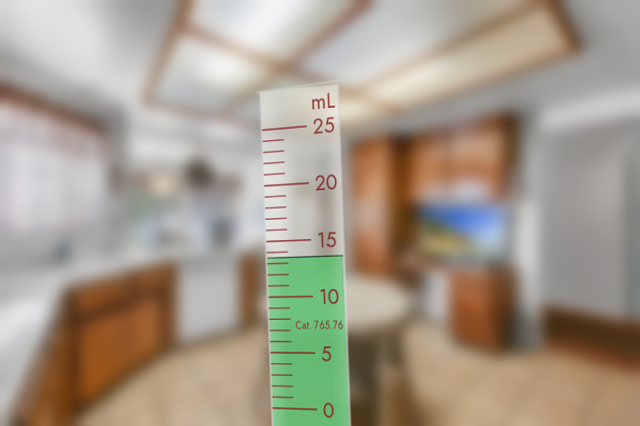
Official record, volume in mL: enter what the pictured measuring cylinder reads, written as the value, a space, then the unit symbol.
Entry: 13.5 mL
